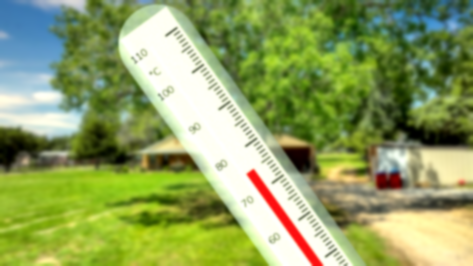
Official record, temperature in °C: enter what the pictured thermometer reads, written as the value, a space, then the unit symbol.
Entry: 75 °C
